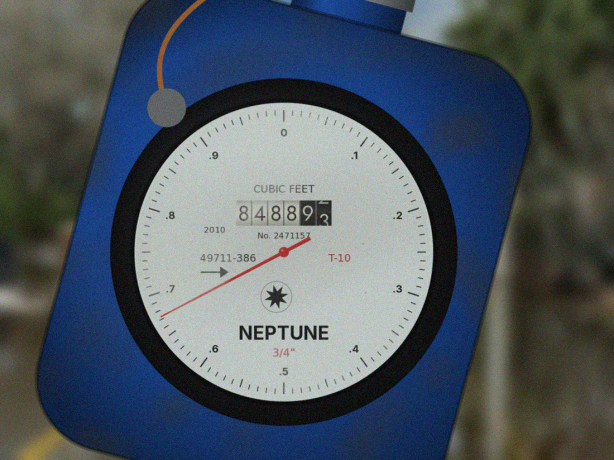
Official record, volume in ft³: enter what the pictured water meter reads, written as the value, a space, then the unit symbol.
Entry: 848892.67 ft³
